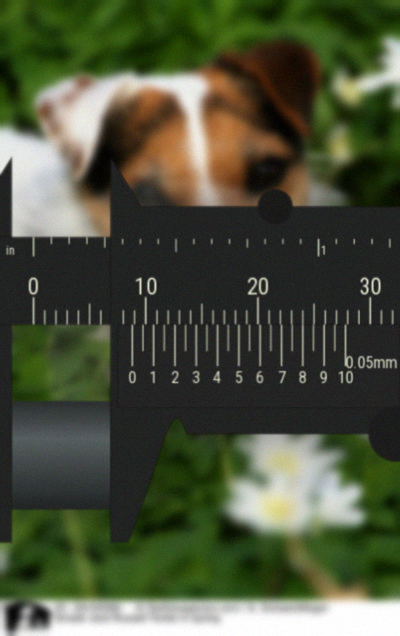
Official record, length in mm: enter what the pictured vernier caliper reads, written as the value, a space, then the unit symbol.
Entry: 8.8 mm
